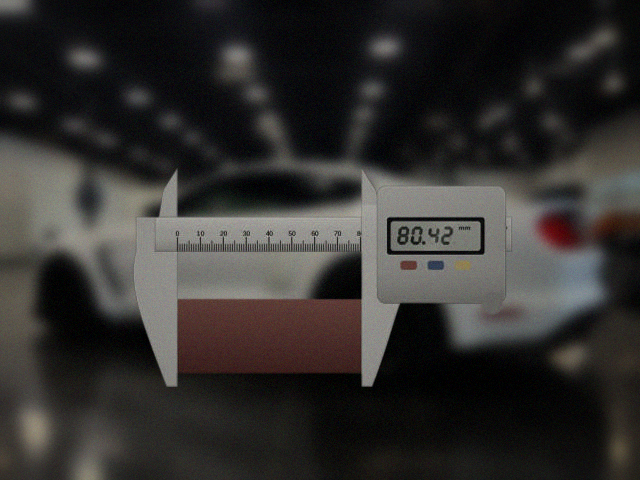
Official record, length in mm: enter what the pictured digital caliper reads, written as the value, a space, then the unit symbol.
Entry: 80.42 mm
